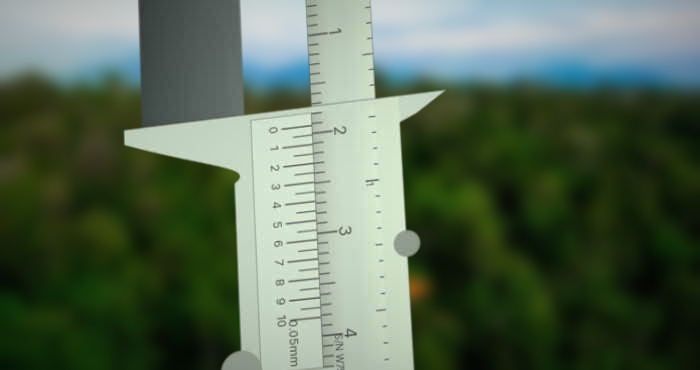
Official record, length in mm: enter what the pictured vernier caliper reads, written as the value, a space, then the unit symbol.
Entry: 19.2 mm
